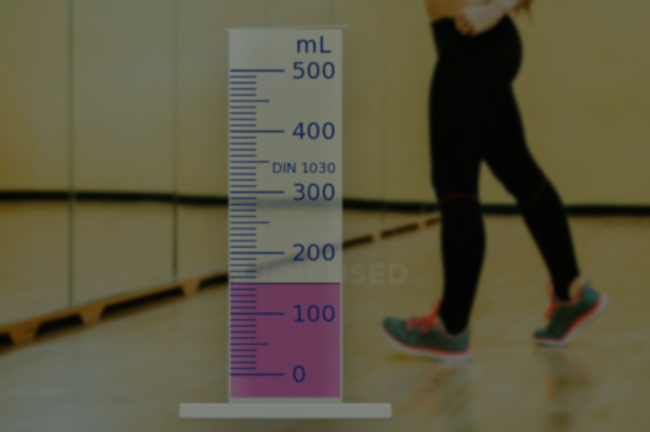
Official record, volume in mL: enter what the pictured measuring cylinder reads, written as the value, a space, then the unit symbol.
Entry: 150 mL
